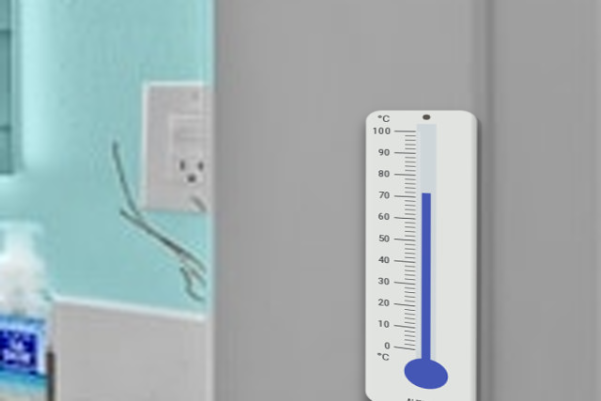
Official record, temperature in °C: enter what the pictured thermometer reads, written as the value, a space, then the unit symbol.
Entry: 72 °C
